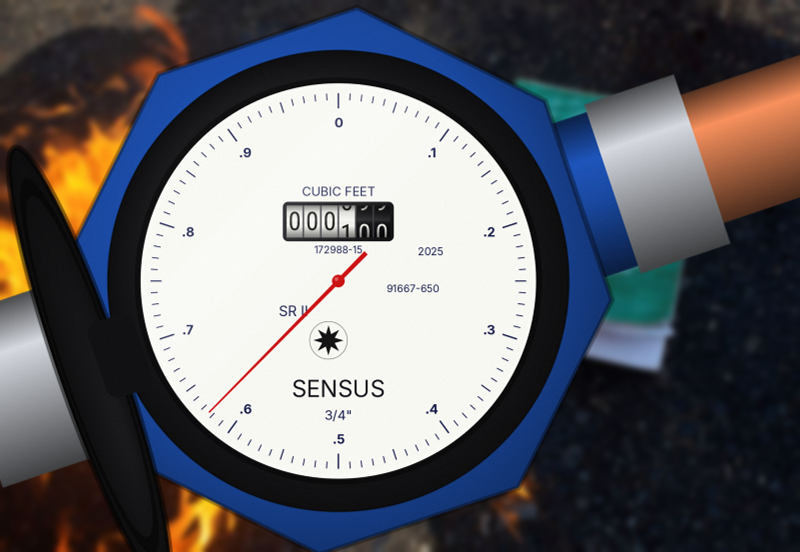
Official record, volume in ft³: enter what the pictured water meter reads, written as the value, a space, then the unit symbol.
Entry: 99.62 ft³
